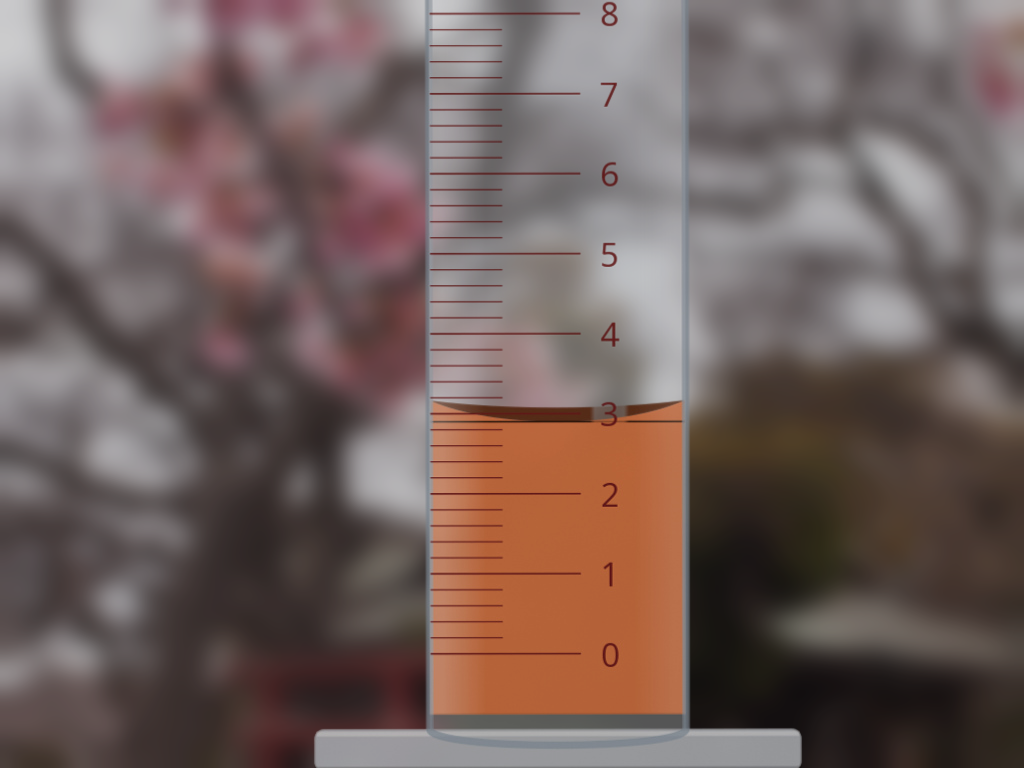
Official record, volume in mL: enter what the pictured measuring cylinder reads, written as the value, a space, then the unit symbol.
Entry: 2.9 mL
